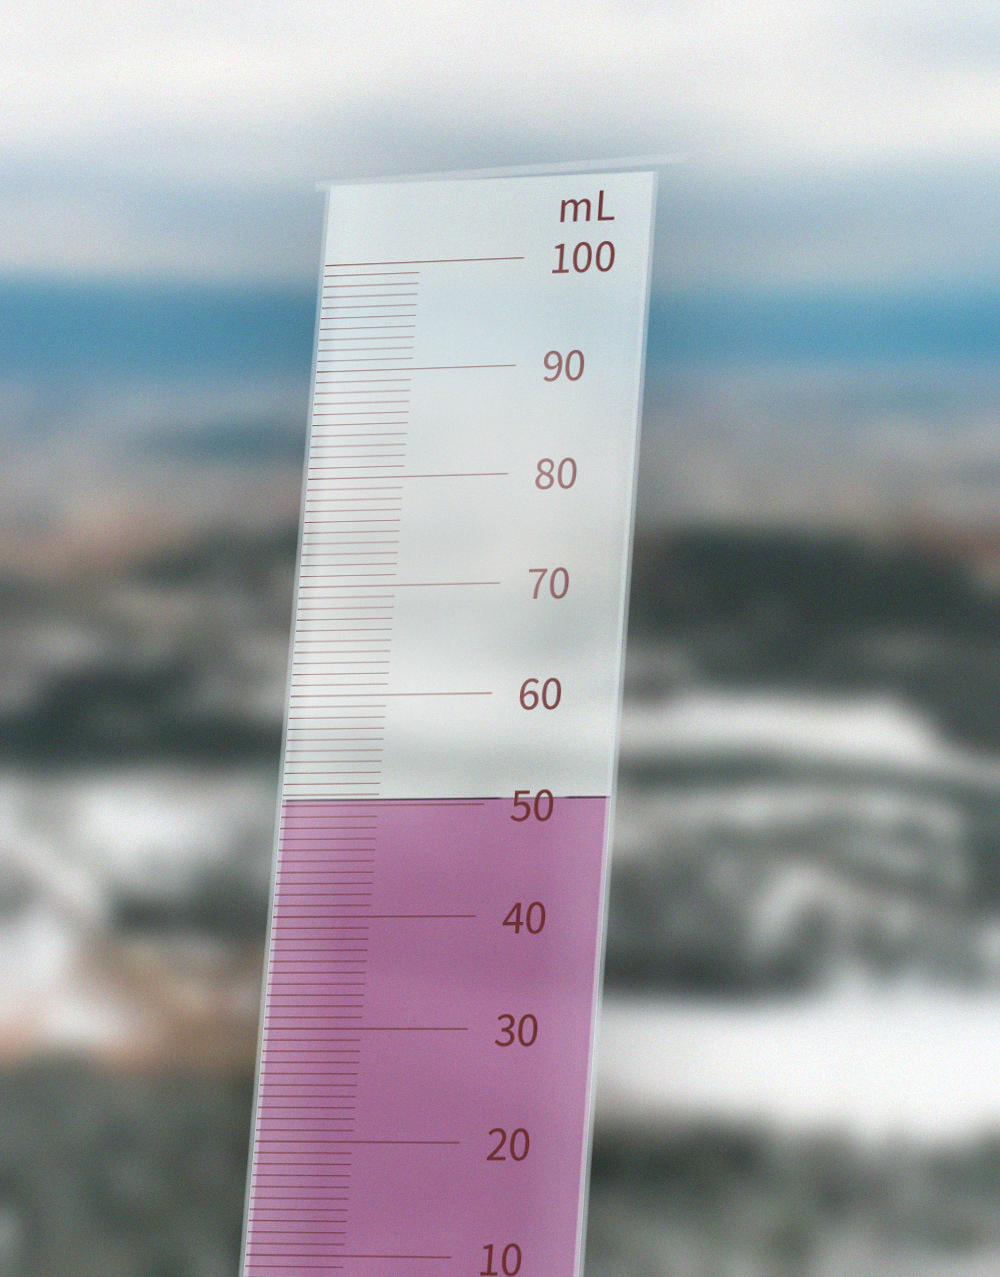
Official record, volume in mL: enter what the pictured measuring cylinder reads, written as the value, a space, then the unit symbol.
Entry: 50.5 mL
